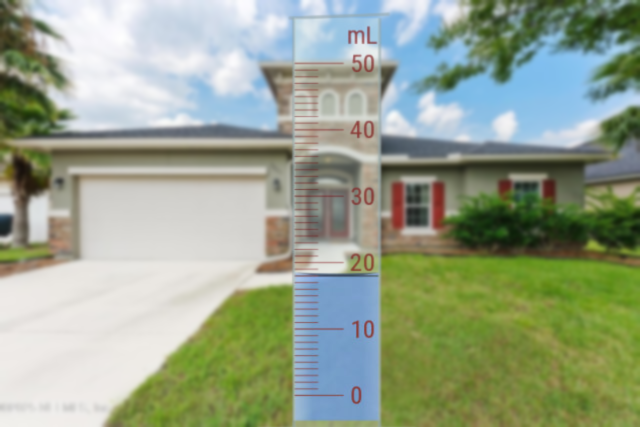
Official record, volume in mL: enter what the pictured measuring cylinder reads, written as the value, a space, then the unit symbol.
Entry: 18 mL
